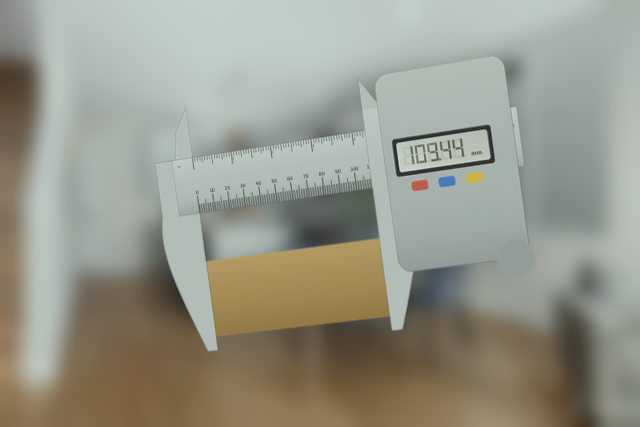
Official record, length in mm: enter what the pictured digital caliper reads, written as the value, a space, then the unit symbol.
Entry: 109.44 mm
